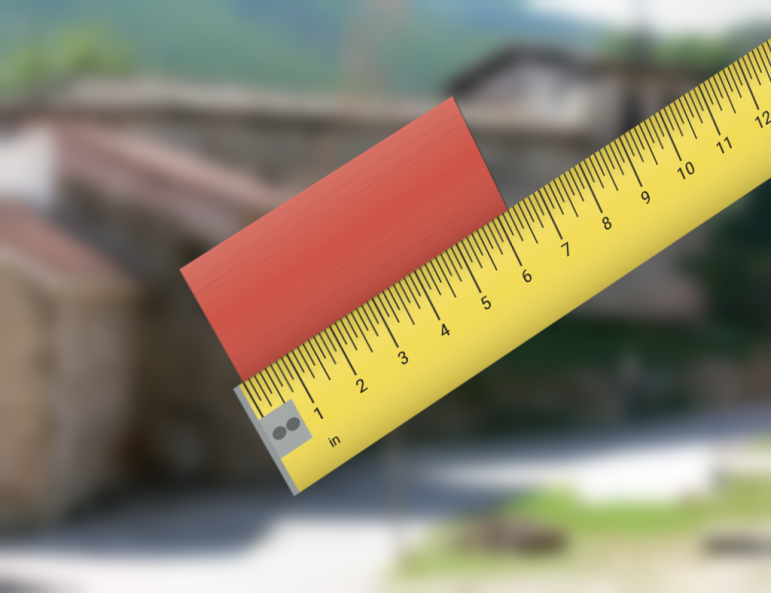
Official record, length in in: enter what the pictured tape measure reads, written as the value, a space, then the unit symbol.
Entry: 6.25 in
